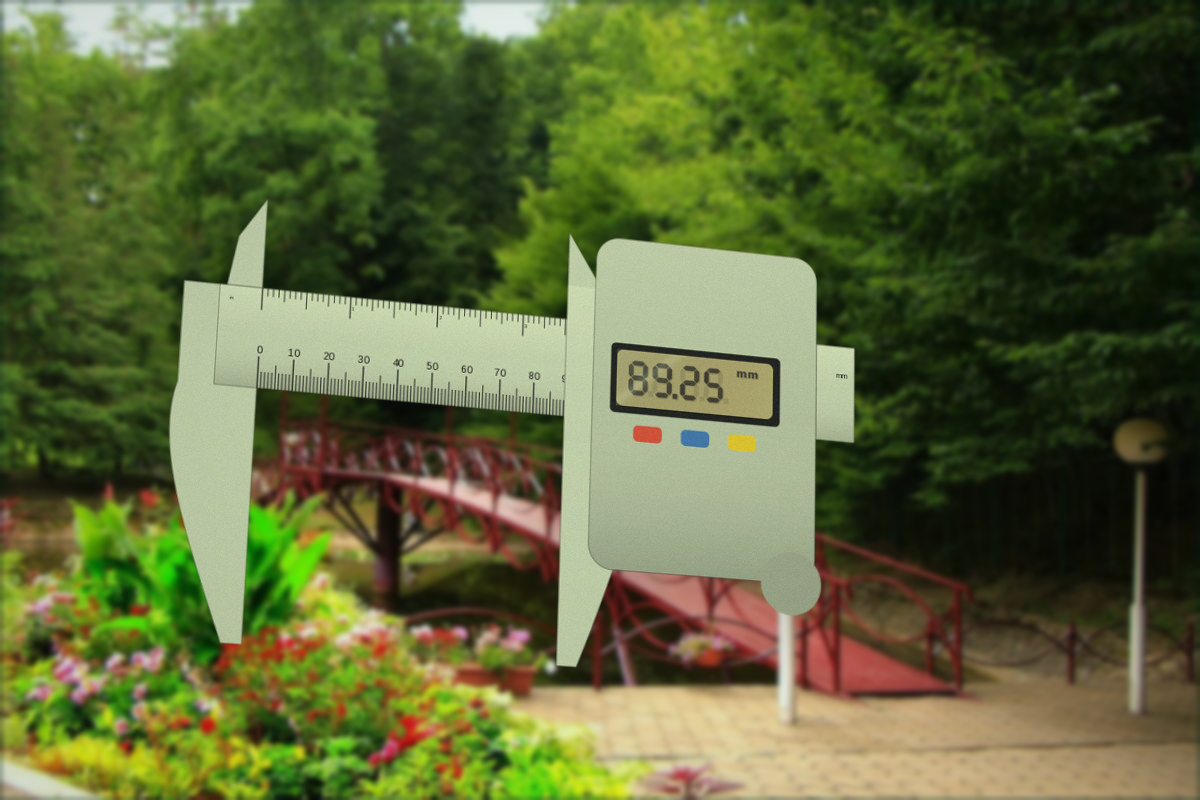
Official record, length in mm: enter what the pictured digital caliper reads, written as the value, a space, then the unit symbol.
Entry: 89.25 mm
